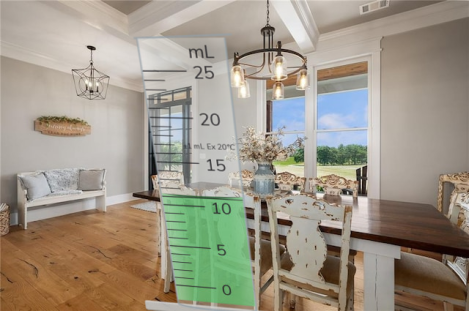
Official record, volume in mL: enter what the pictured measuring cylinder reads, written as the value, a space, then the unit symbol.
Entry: 11 mL
